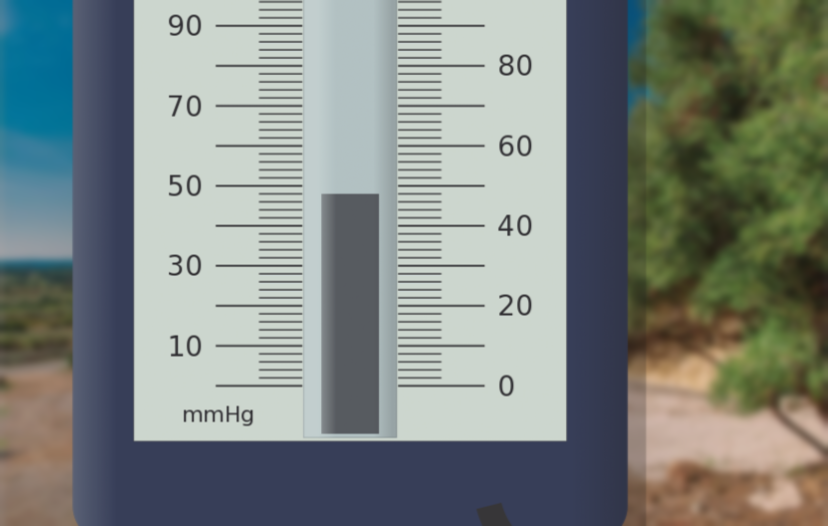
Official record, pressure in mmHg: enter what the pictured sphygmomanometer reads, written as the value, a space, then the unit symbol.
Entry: 48 mmHg
